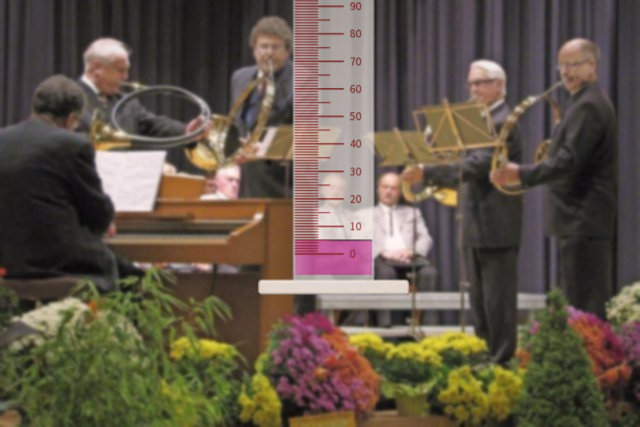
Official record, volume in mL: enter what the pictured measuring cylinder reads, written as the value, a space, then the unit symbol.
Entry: 5 mL
